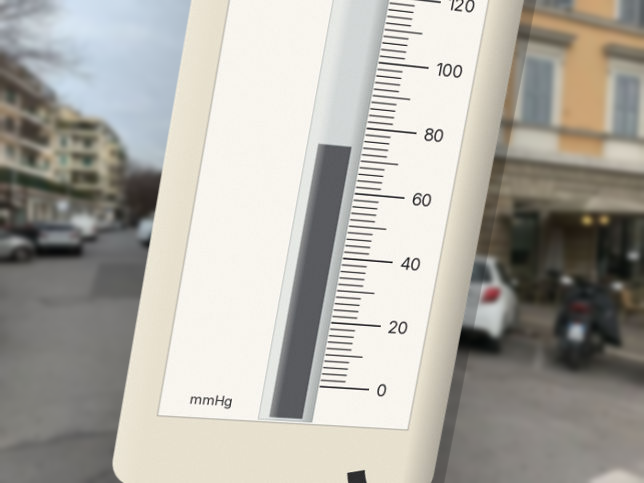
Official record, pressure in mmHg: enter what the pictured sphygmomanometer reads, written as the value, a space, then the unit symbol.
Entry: 74 mmHg
